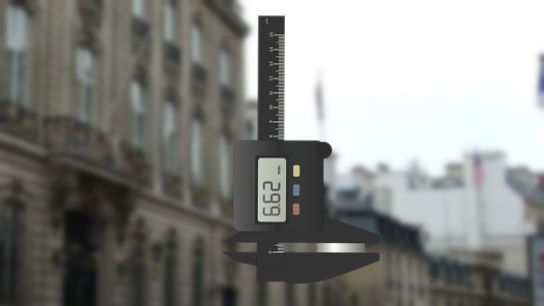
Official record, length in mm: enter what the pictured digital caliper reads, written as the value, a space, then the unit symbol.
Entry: 6.62 mm
